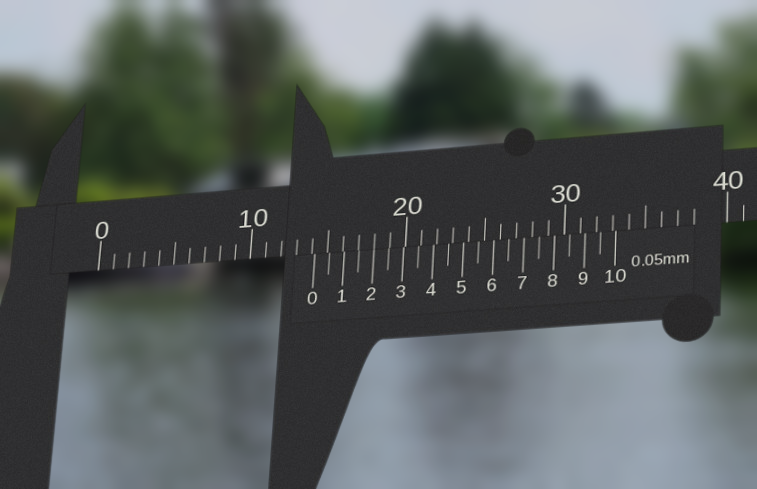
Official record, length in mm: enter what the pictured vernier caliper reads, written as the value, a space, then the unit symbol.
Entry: 14.2 mm
